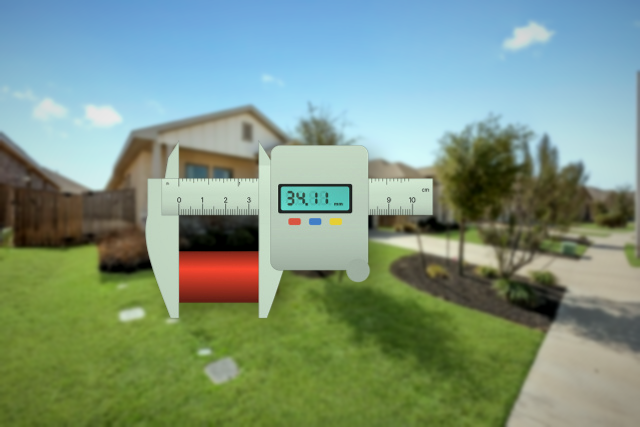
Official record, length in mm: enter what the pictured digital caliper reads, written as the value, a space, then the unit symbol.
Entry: 34.11 mm
